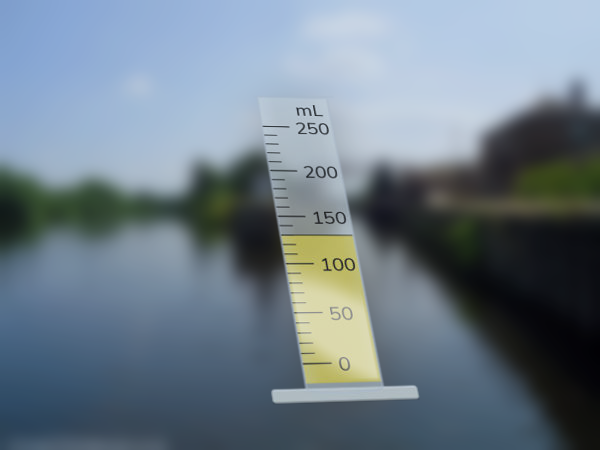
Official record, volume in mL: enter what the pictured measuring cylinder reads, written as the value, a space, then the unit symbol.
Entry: 130 mL
